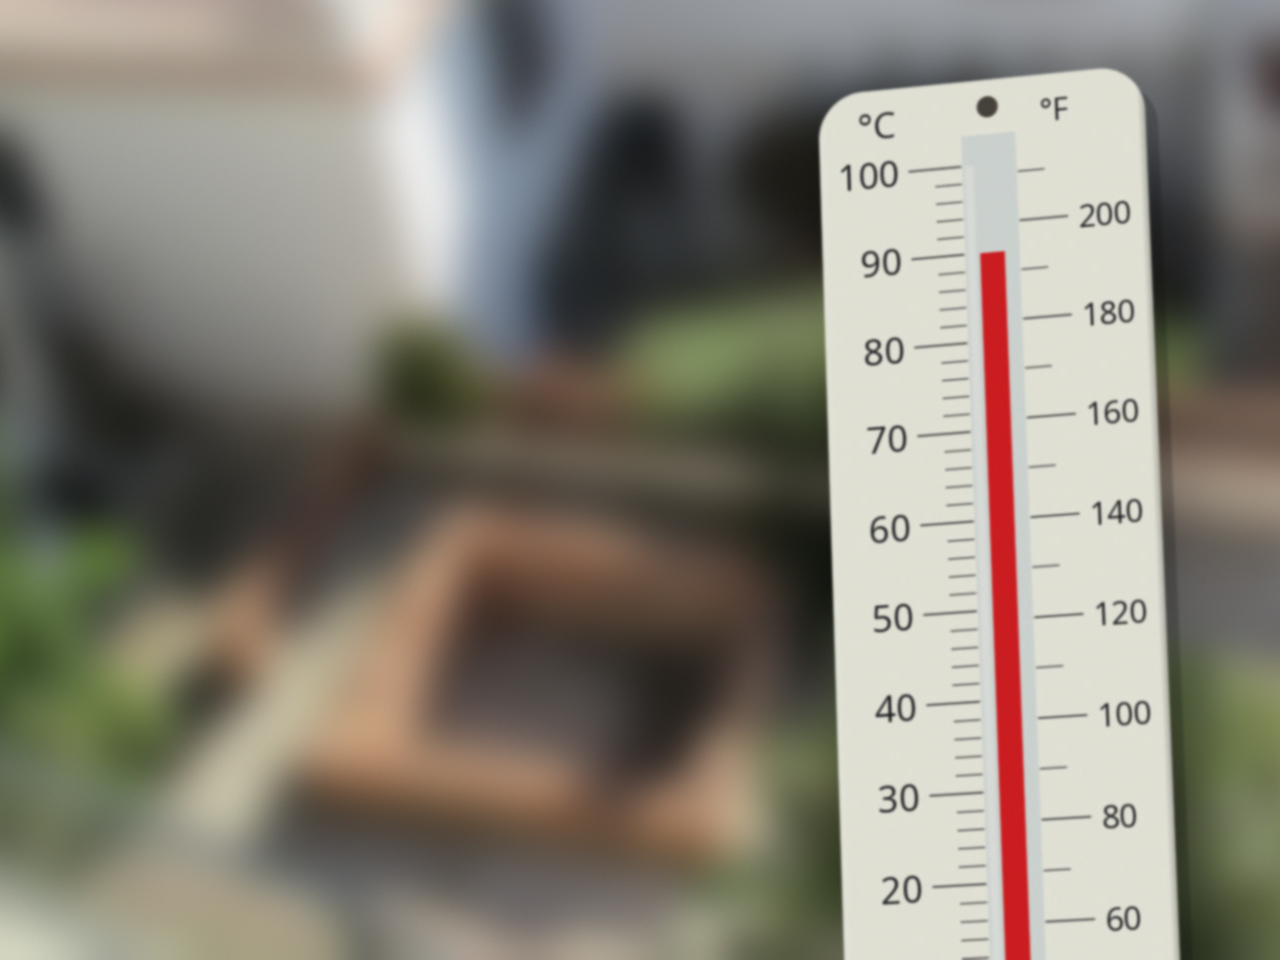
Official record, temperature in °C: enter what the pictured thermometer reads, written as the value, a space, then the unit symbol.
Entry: 90 °C
